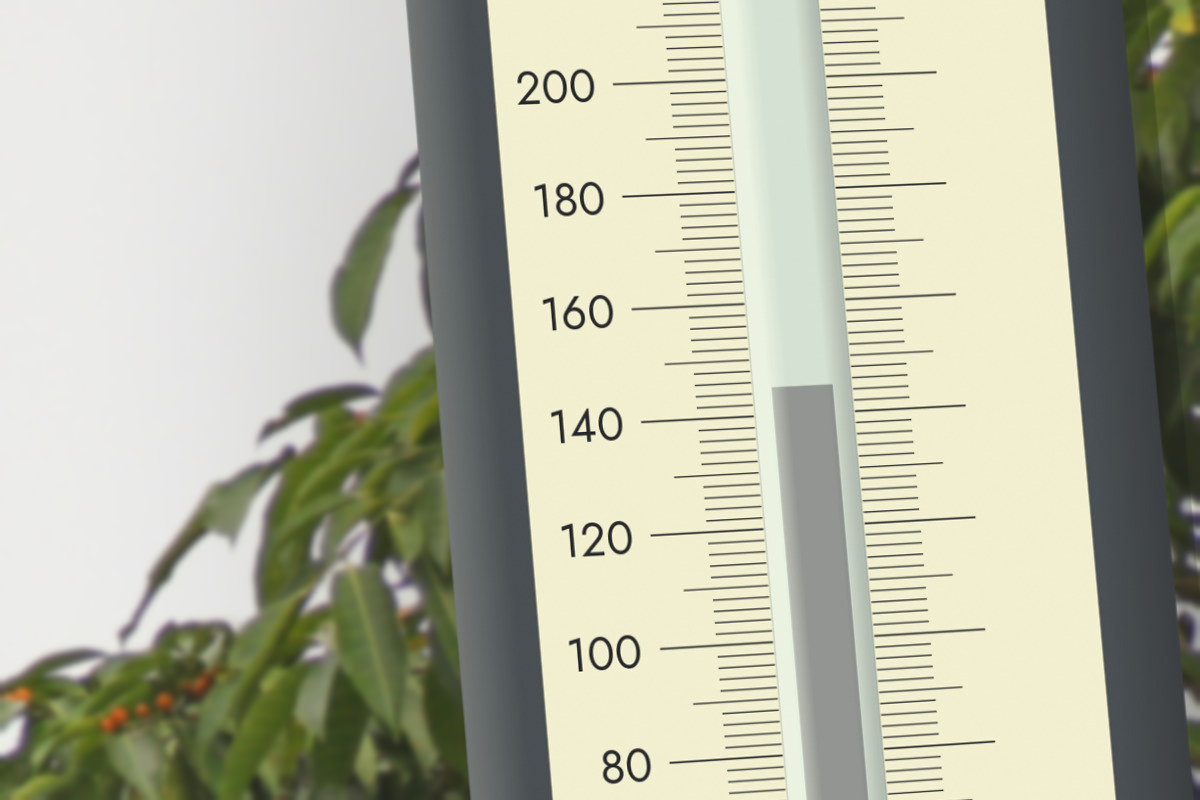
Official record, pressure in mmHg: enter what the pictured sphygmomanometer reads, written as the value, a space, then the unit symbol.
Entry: 145 mmHg
